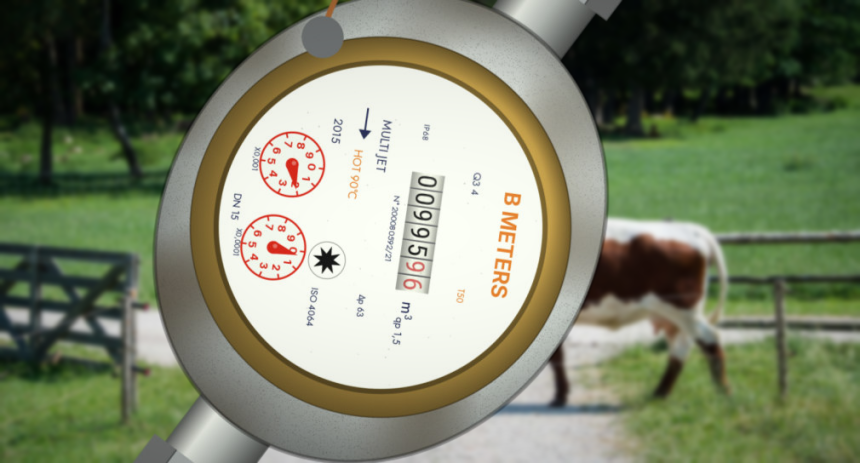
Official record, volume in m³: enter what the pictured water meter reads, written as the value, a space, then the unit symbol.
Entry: 995.9620 m³
